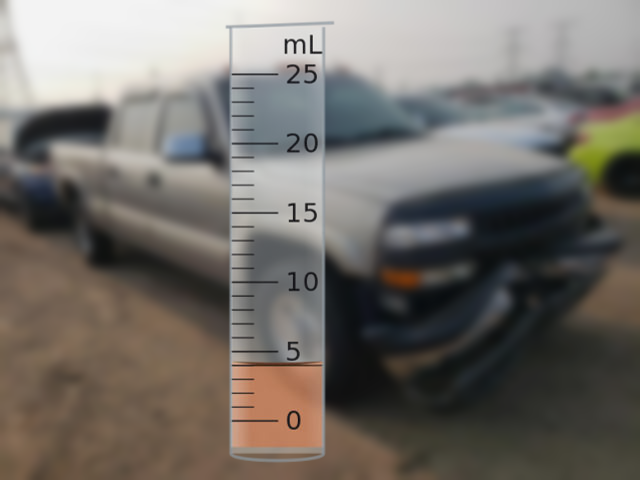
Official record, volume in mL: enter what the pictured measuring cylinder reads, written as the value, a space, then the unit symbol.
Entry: 4 mL
